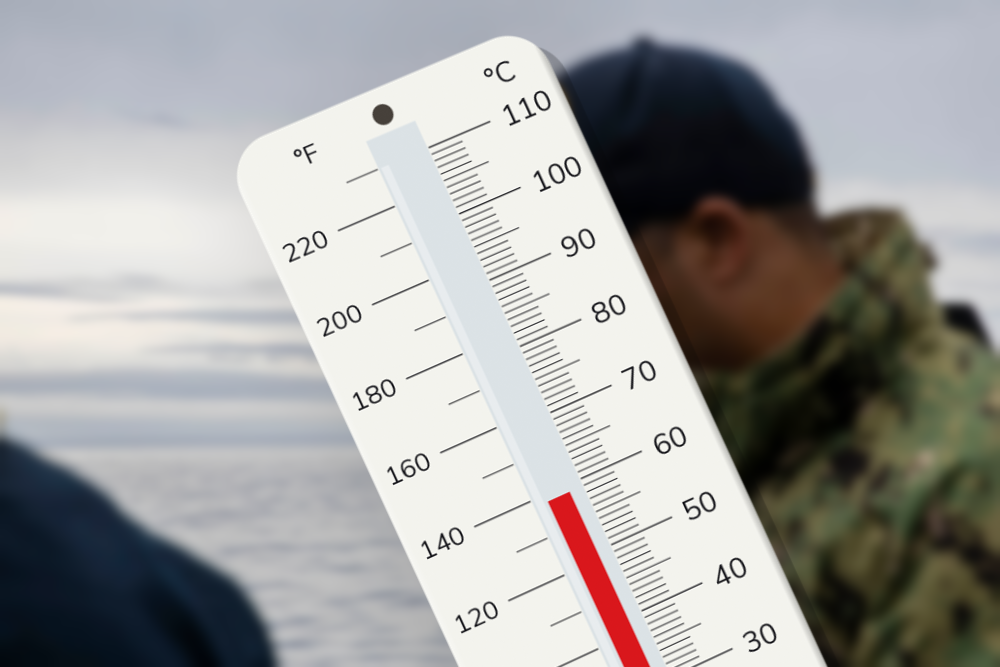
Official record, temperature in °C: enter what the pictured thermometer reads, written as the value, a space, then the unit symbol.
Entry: 59 °C
